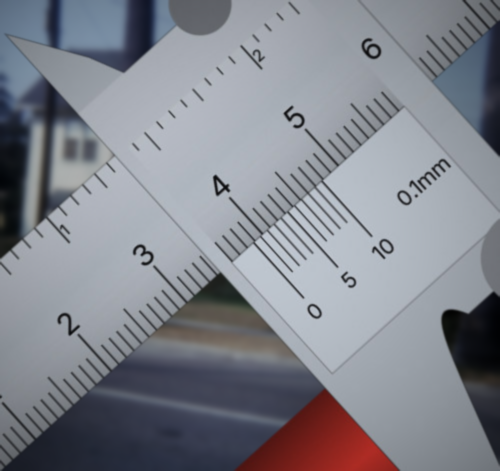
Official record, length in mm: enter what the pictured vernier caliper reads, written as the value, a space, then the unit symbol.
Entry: 38.8 mm
